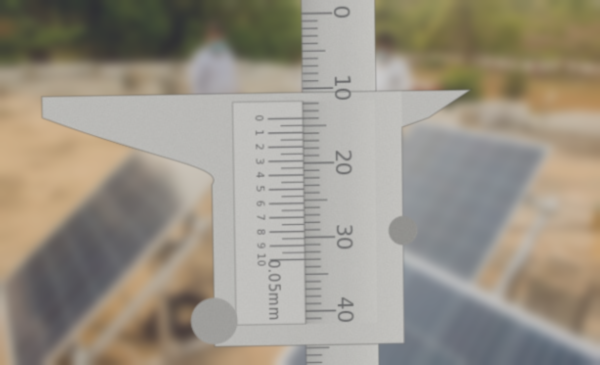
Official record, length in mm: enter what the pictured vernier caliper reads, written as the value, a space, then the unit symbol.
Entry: 14.0 mm
